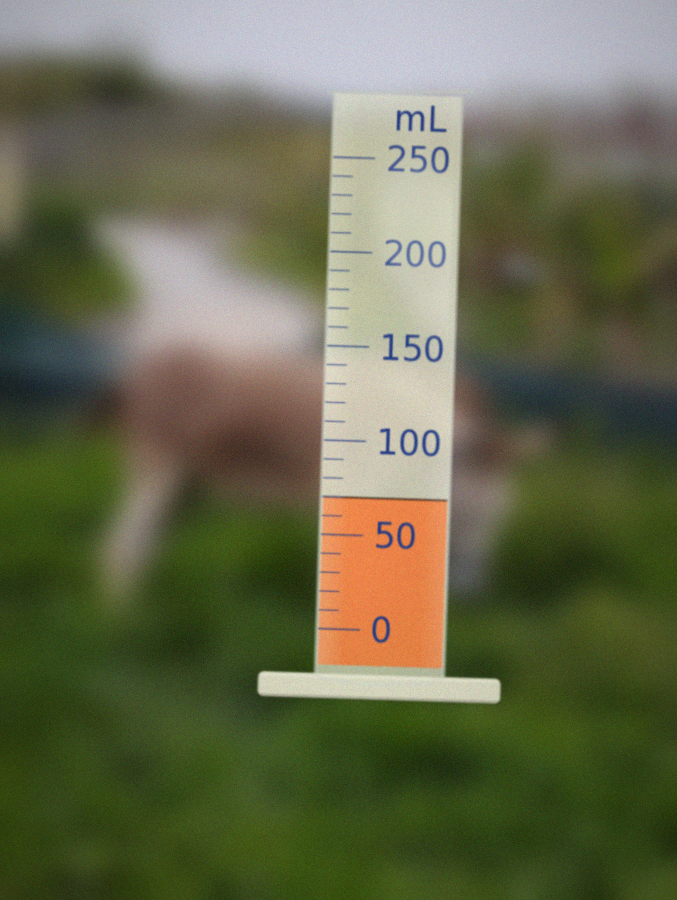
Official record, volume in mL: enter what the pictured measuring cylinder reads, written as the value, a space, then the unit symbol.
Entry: 70 mL
